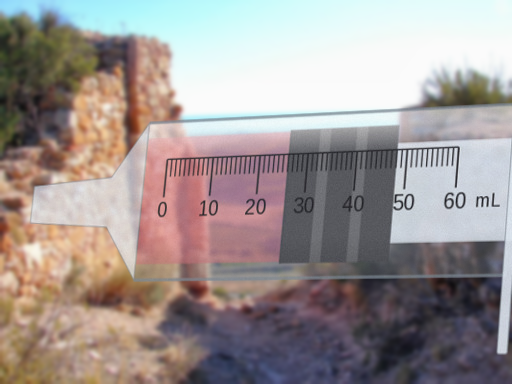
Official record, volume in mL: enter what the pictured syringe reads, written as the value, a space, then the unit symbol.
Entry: 26 mL
